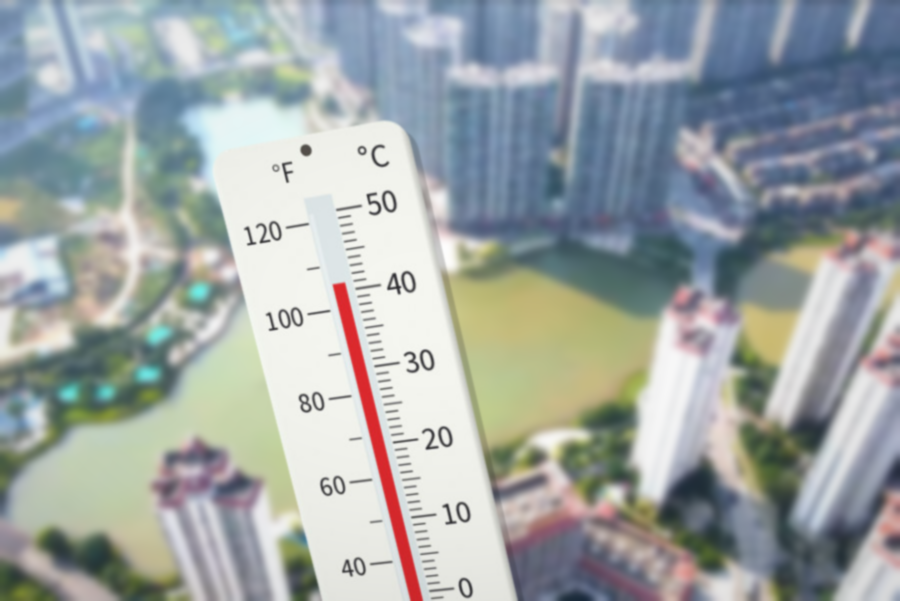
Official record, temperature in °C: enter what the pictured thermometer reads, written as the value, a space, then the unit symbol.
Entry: 41 °C
